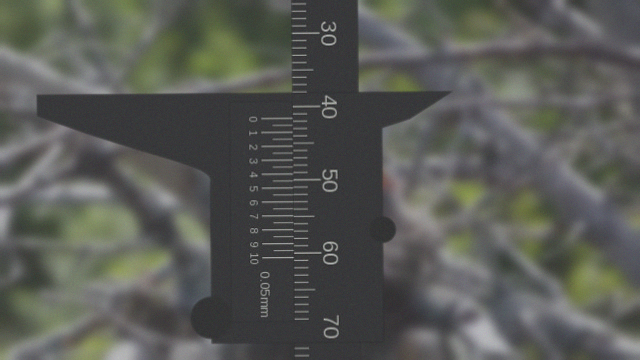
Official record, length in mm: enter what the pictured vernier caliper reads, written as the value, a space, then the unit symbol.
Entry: 41.6 mm
